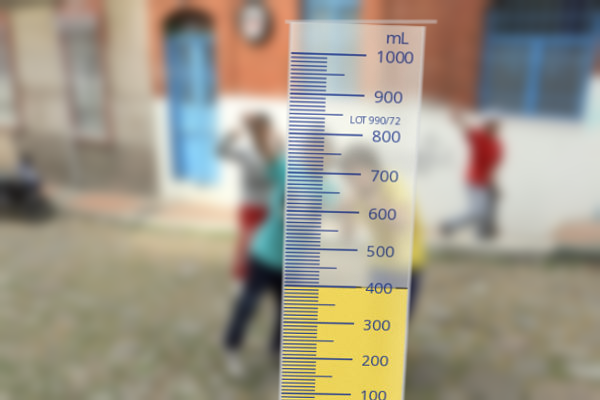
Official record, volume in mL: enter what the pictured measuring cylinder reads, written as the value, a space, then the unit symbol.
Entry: 400 mL
